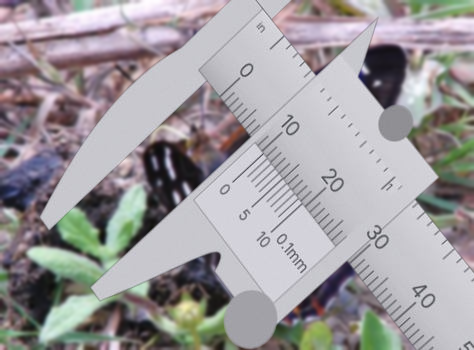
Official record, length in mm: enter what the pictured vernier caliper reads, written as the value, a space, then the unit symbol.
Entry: 10.4 mm
